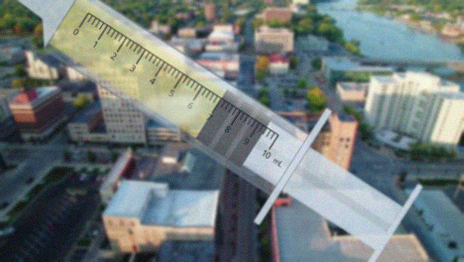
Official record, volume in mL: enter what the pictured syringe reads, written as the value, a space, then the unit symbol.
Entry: 7 mL
